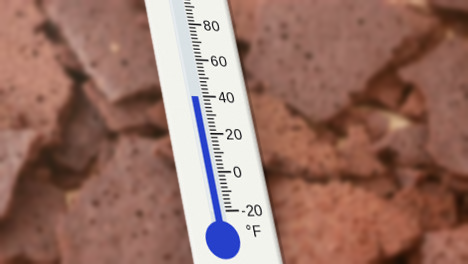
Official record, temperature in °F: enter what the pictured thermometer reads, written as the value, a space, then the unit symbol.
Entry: 40 °F
